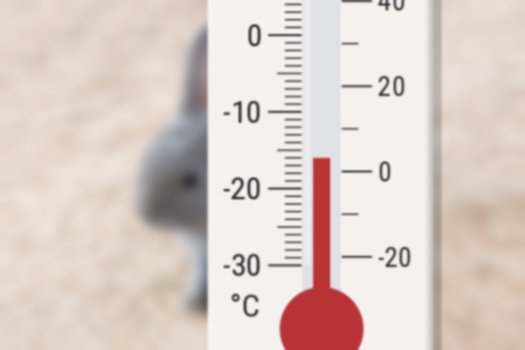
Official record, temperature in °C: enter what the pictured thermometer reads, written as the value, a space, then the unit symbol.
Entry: -16 °C
